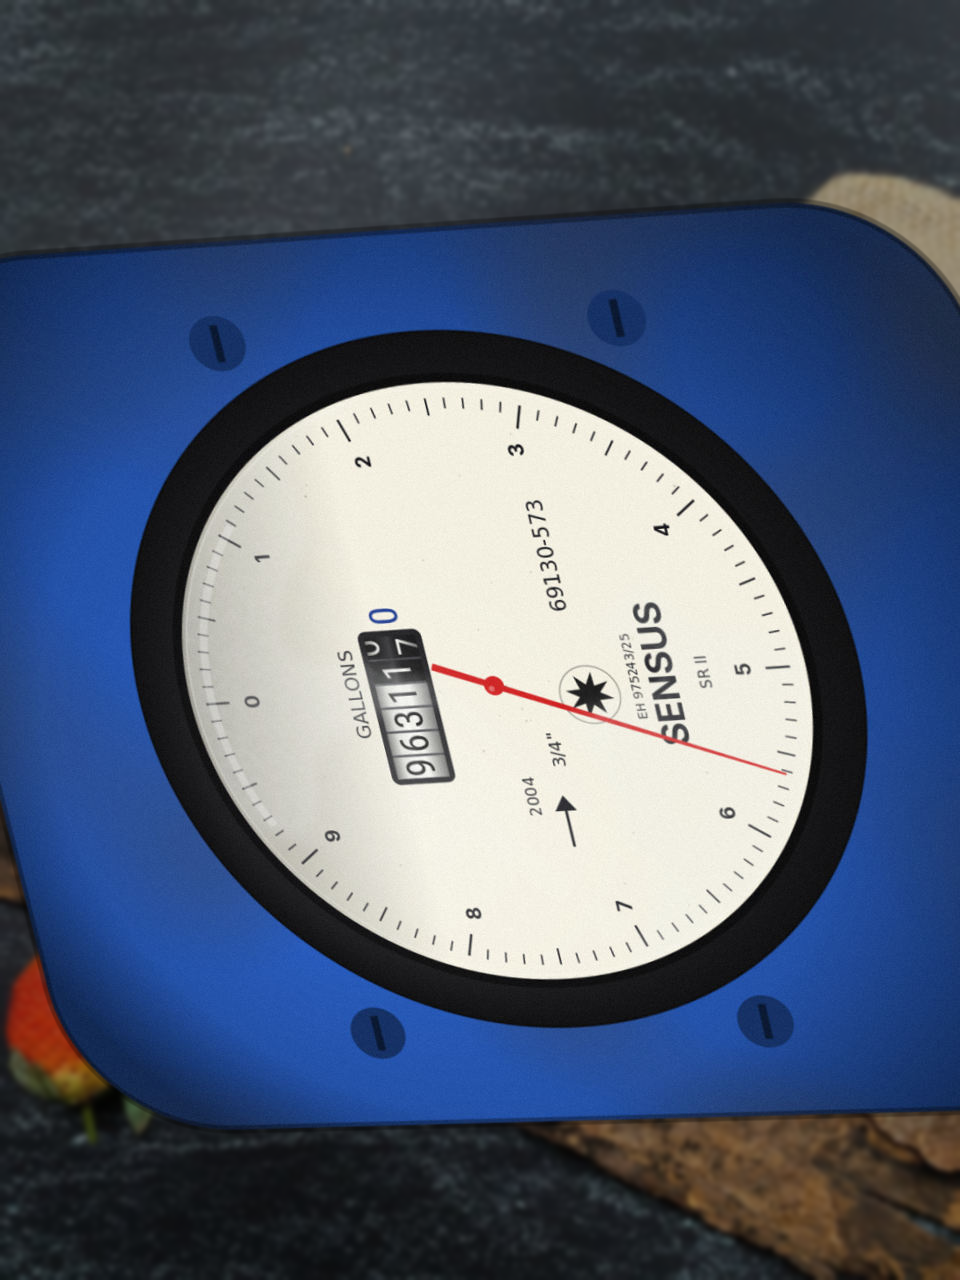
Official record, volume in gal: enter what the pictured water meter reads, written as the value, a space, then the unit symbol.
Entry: 9631165.6 gal
